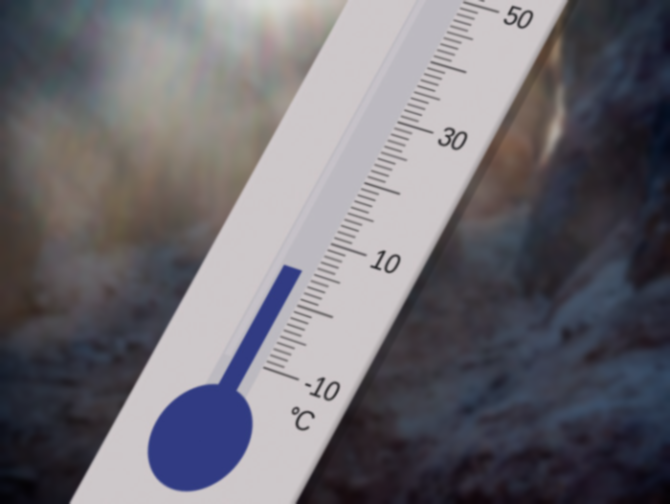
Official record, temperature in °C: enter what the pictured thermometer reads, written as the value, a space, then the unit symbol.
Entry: 5 °C
